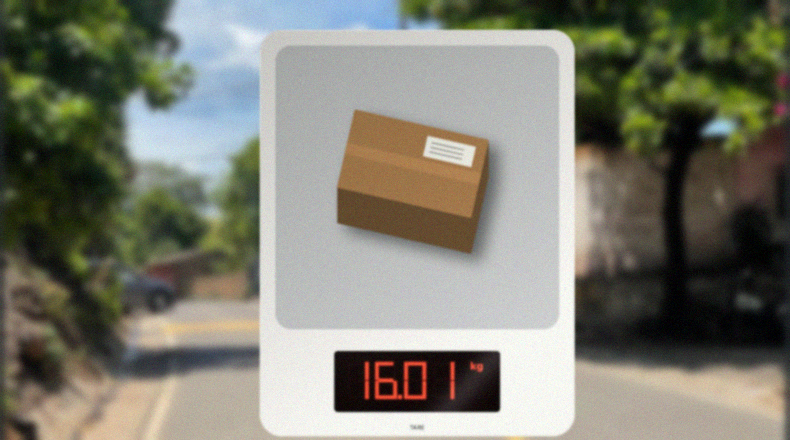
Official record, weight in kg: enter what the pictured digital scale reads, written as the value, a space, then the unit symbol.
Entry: 16.01 kg
